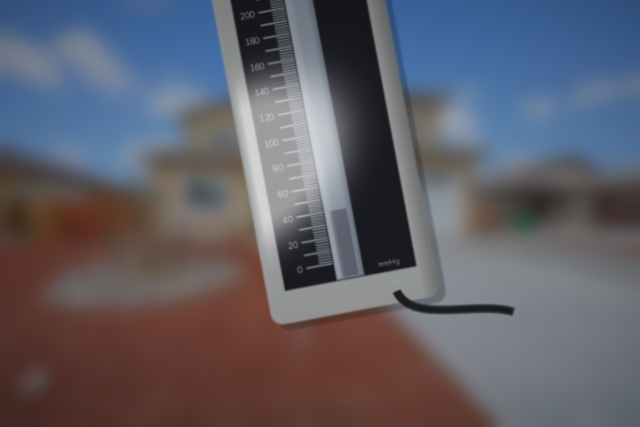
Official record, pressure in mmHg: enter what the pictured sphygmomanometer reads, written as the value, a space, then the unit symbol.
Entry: 40 mmHg
